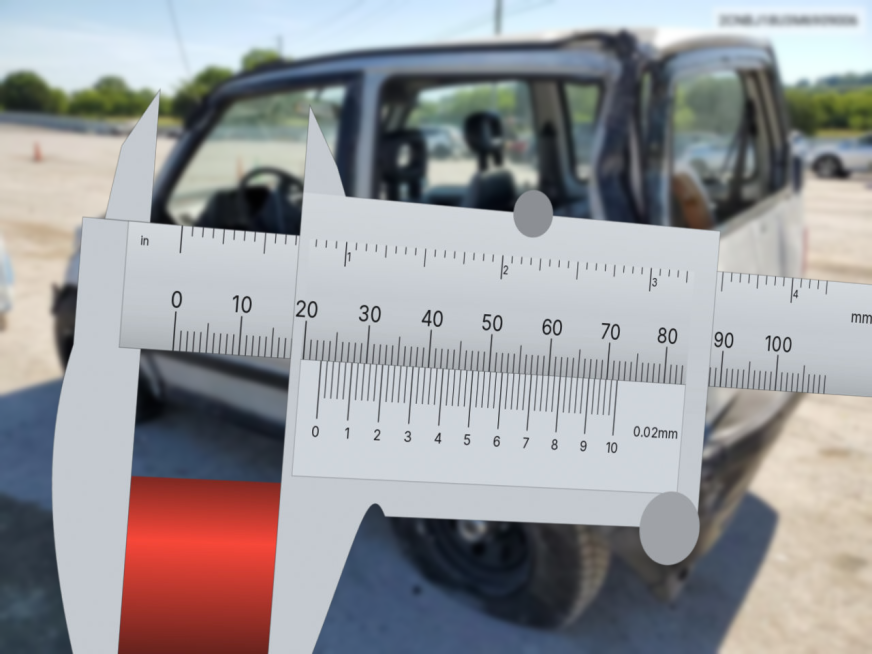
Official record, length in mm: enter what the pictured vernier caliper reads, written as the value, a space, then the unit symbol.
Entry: 22.8 mm
